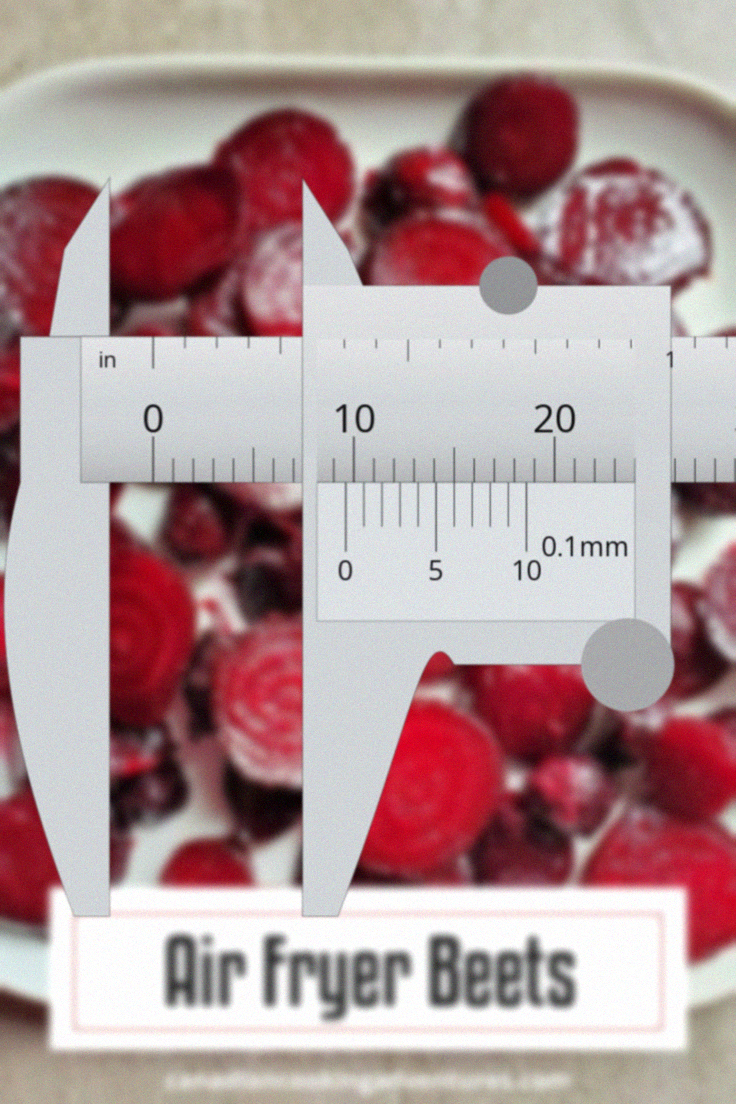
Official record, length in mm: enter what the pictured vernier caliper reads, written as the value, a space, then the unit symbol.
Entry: 9.6 mm
